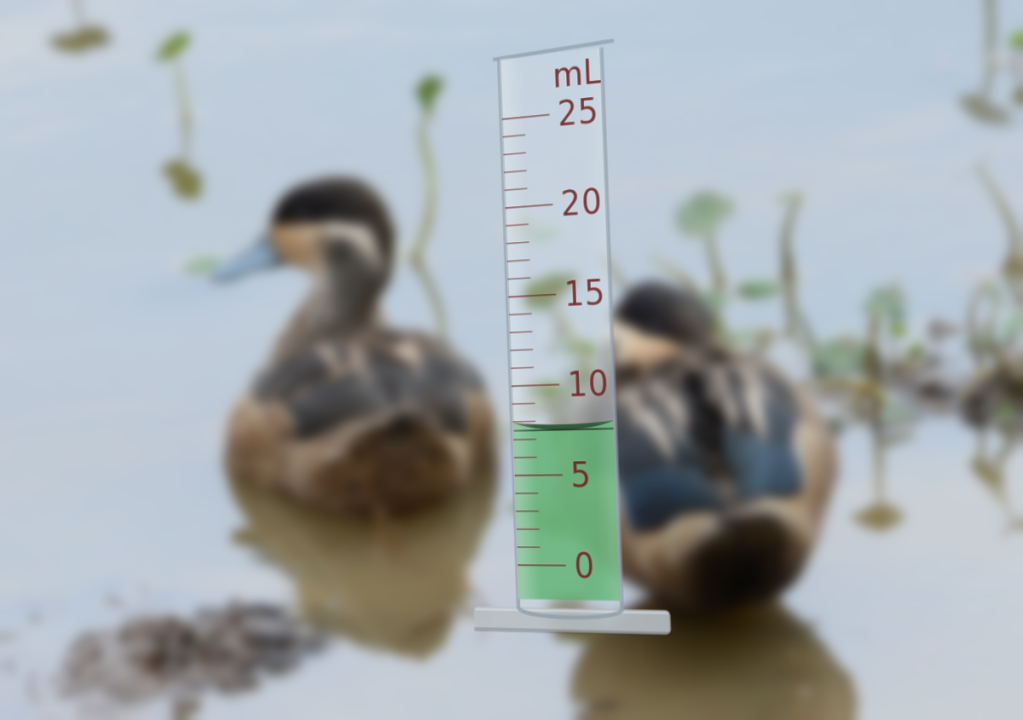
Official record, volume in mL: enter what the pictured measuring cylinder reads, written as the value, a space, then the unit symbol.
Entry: 7.5 mL
